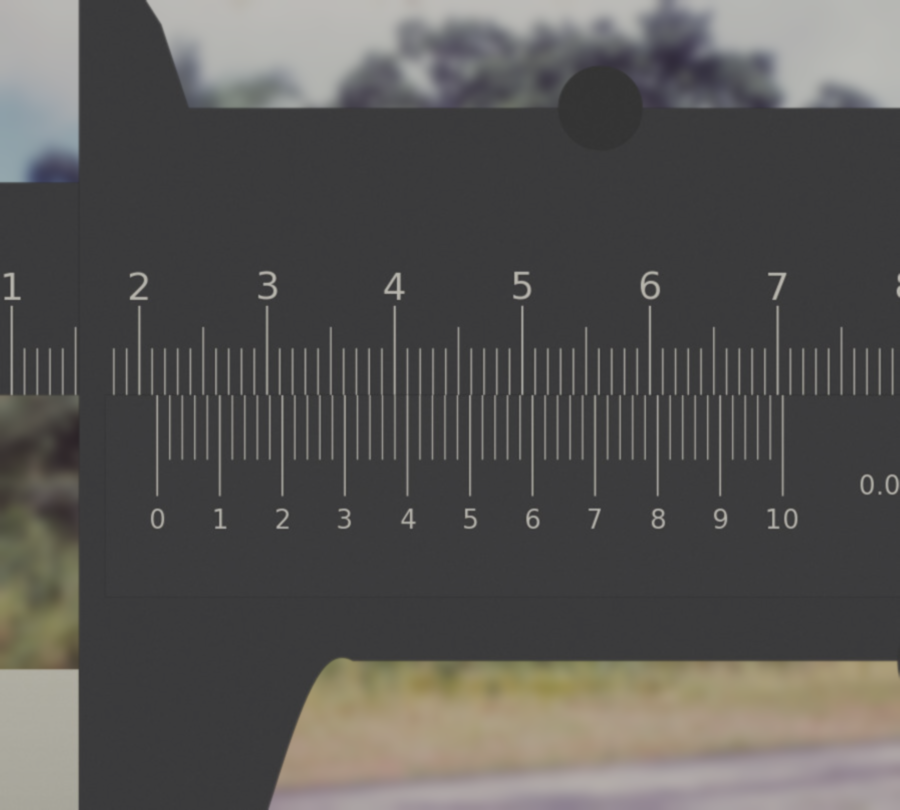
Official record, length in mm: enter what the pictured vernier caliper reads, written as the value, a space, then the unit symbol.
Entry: 21.4 mm
